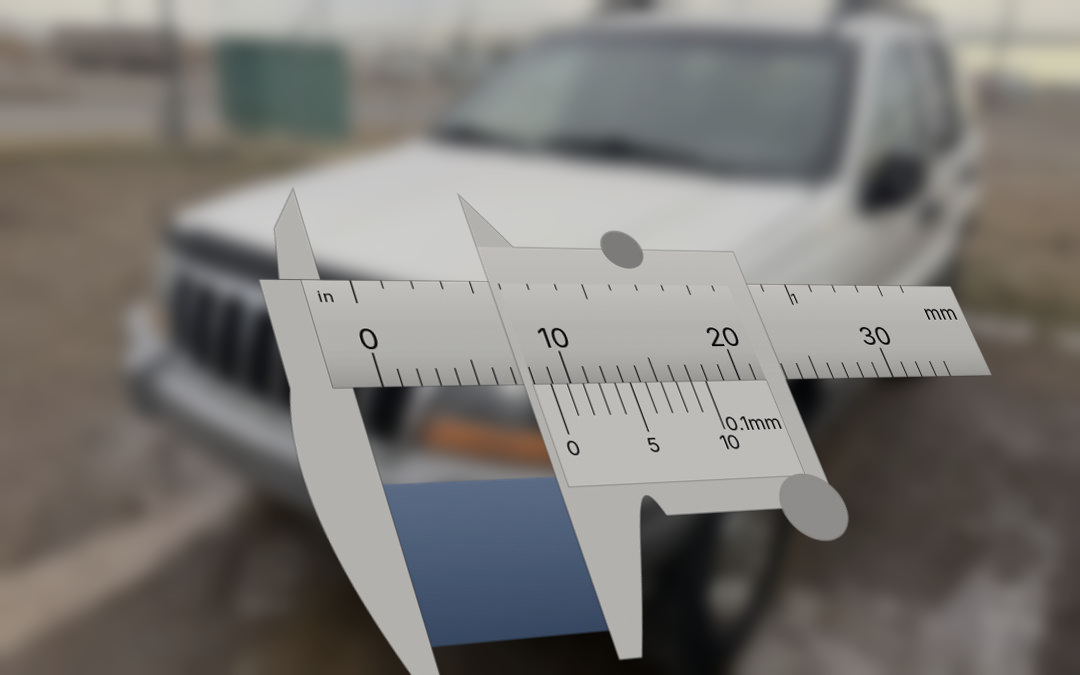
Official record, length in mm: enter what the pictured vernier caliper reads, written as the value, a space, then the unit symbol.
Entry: 8.9 mm
